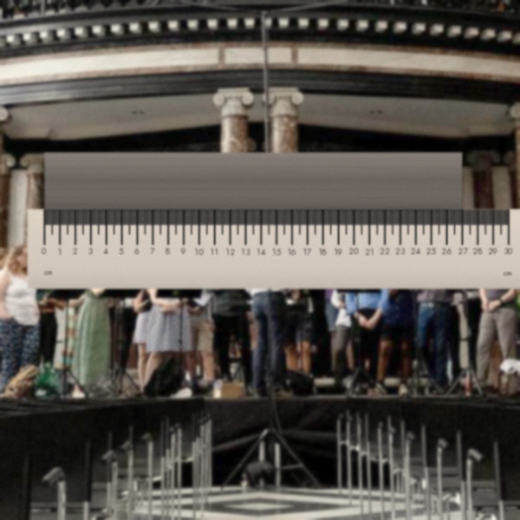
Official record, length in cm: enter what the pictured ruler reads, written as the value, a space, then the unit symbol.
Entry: 27 cm
